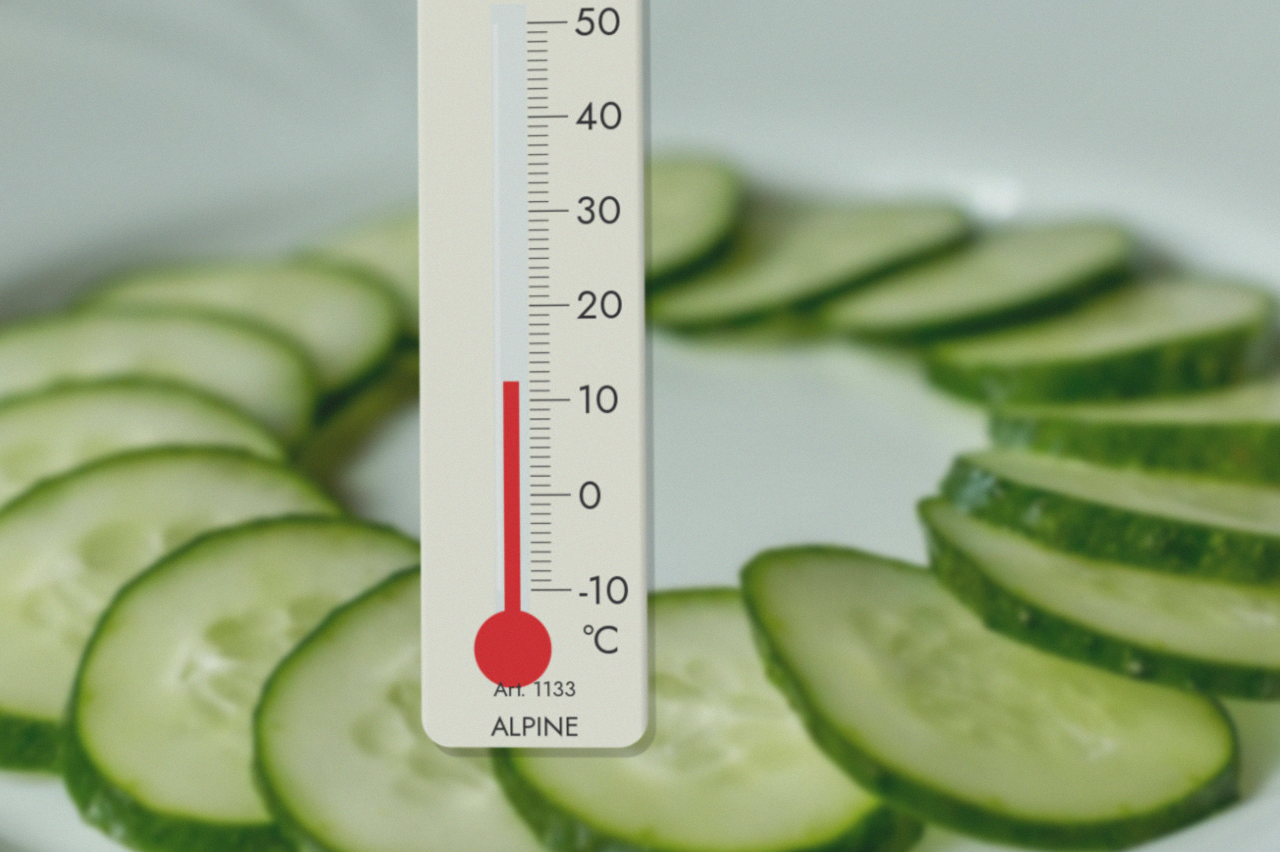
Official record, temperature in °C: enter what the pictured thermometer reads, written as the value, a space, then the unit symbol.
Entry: 12 °C
